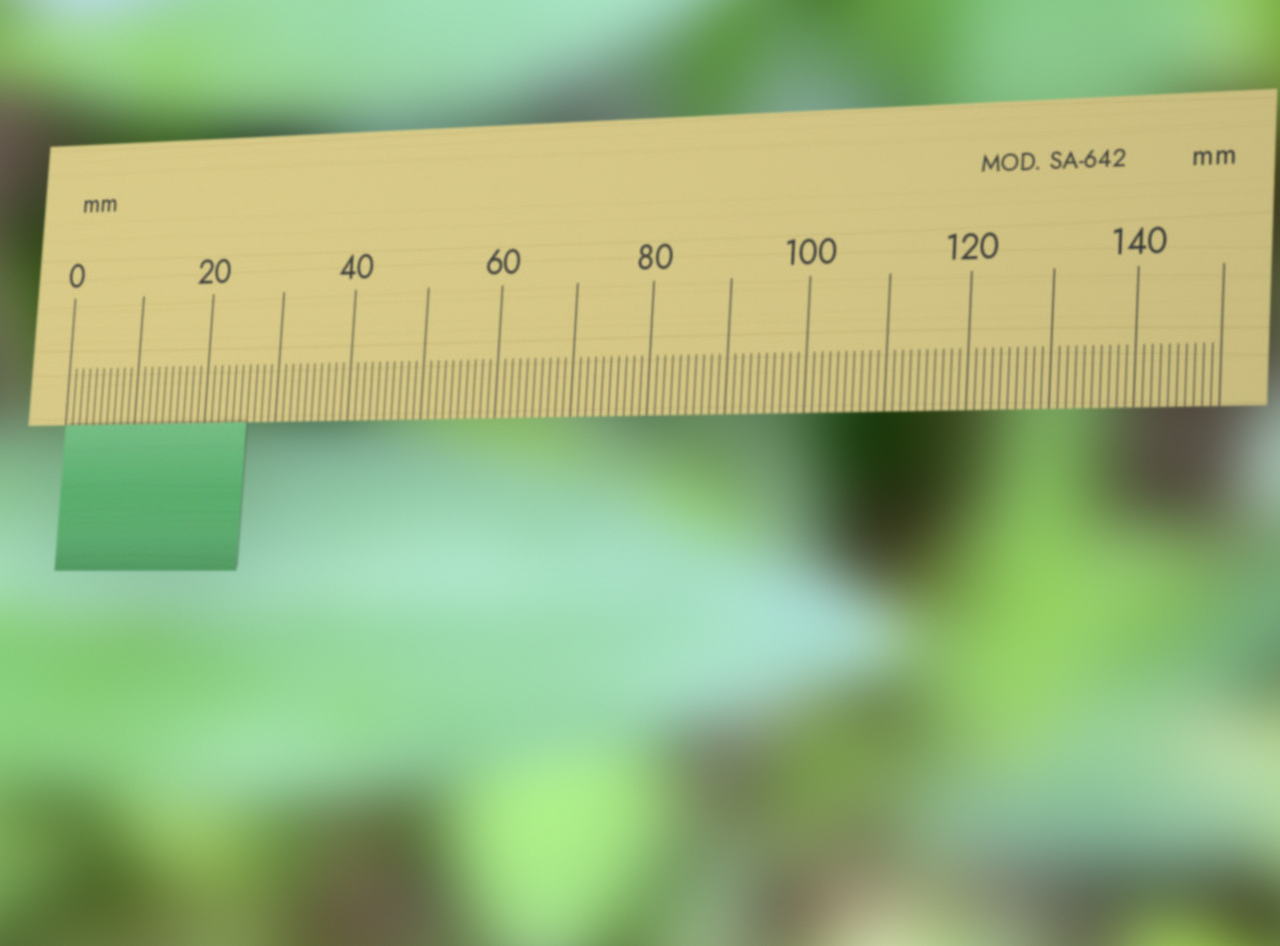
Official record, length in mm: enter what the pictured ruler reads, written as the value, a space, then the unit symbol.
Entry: 26 mm
